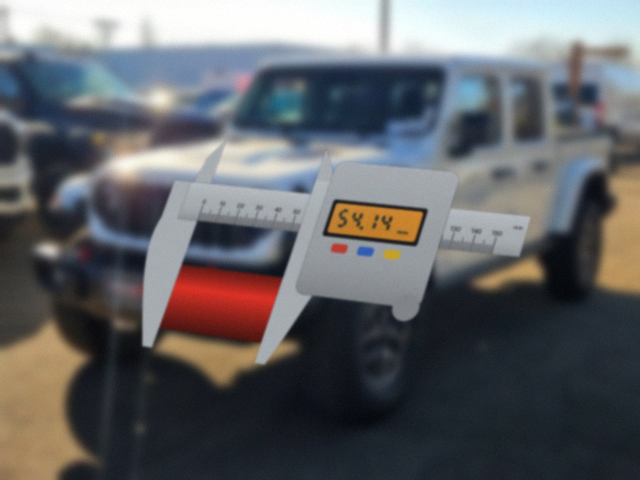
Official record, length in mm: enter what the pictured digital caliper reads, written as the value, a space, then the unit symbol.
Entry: 54.14 mm
